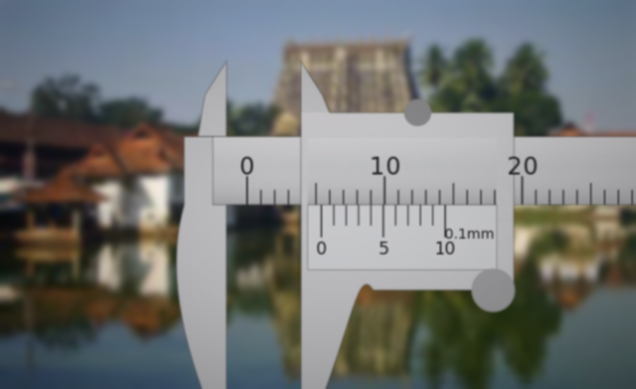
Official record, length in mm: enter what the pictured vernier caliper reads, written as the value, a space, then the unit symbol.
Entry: 5.4 mm
